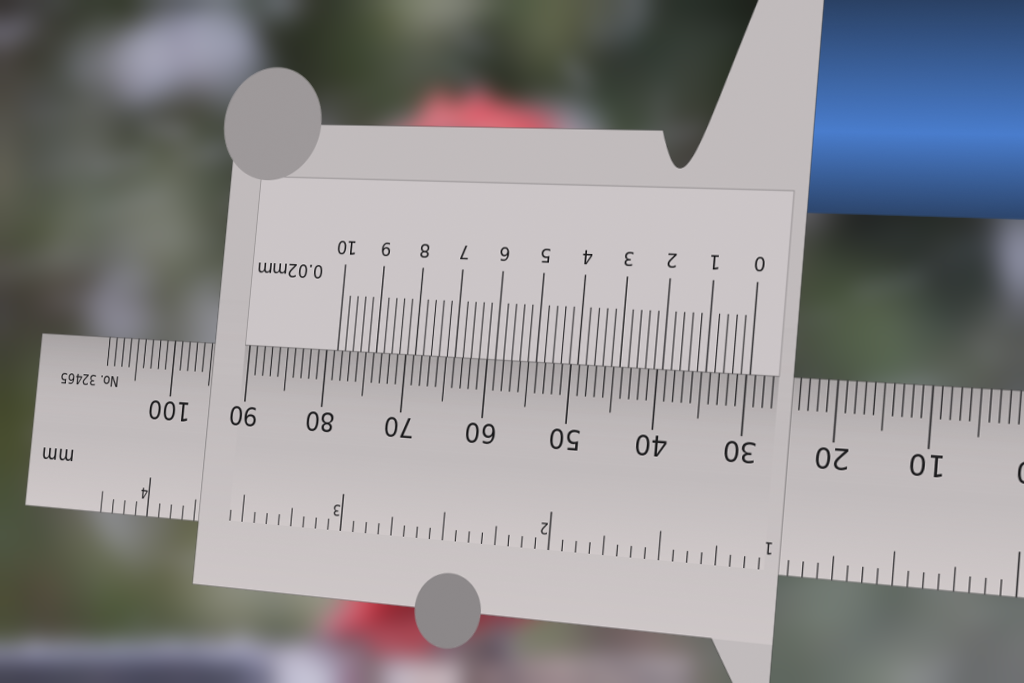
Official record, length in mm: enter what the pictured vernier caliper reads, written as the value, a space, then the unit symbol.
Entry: 29.6 mm
